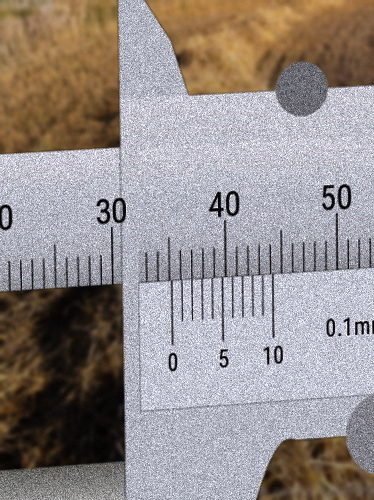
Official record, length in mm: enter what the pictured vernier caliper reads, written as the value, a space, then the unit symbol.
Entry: 35.2 mm
